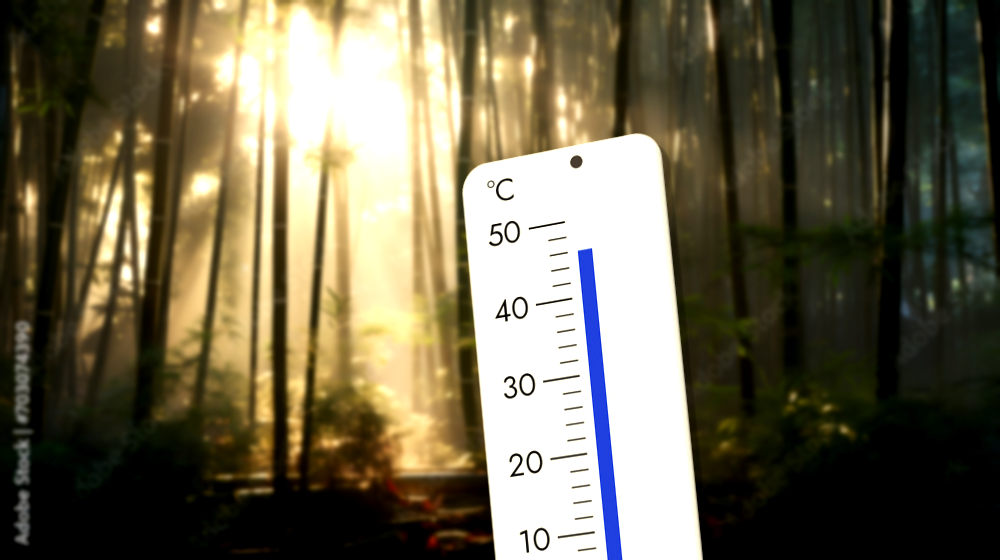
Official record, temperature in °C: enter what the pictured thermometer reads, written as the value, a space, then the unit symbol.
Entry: 46 °C
